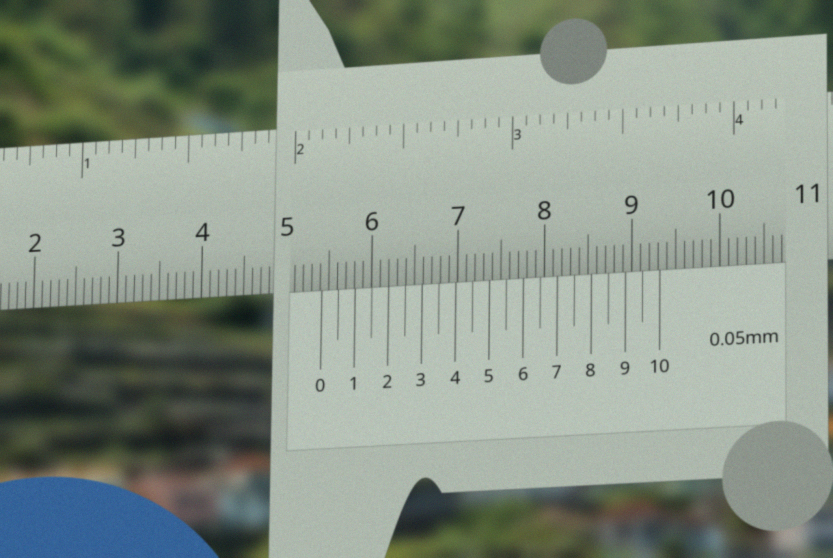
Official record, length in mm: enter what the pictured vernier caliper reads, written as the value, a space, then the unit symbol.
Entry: 54.2 mm
